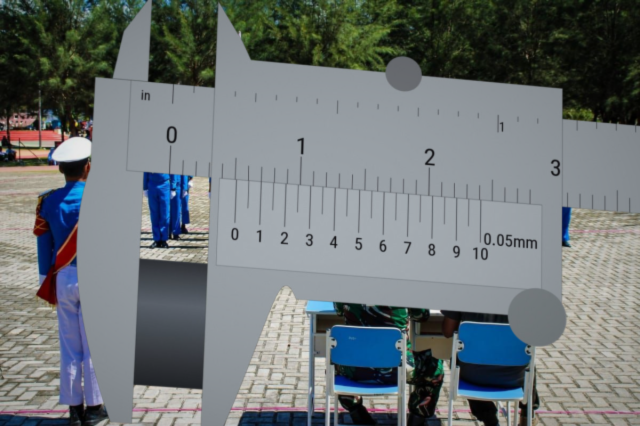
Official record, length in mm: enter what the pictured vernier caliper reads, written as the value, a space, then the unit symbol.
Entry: 5.1 mm
